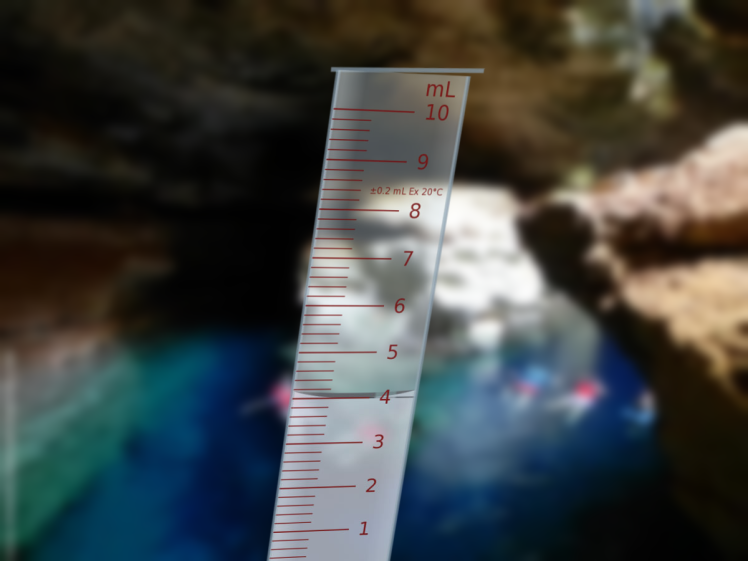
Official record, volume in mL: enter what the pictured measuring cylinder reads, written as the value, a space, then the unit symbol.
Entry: 4 mL
